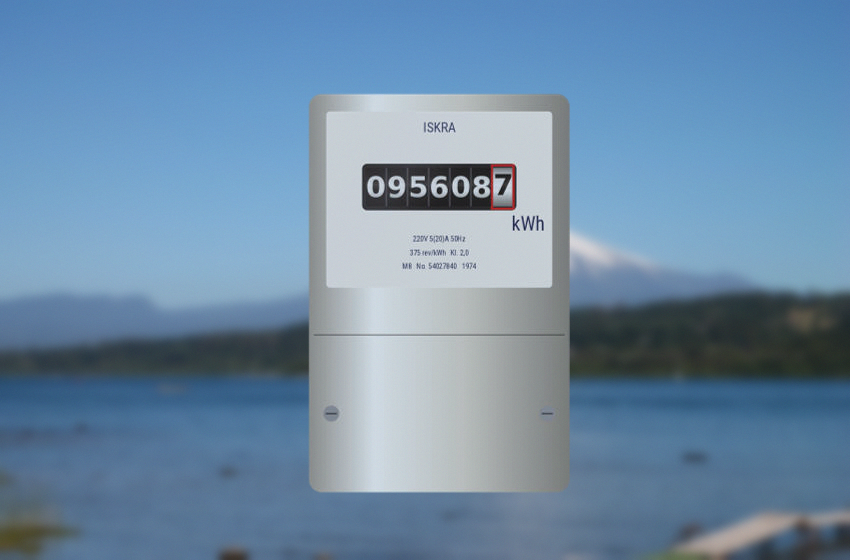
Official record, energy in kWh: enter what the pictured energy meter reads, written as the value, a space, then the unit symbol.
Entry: 95608.7 kWh
